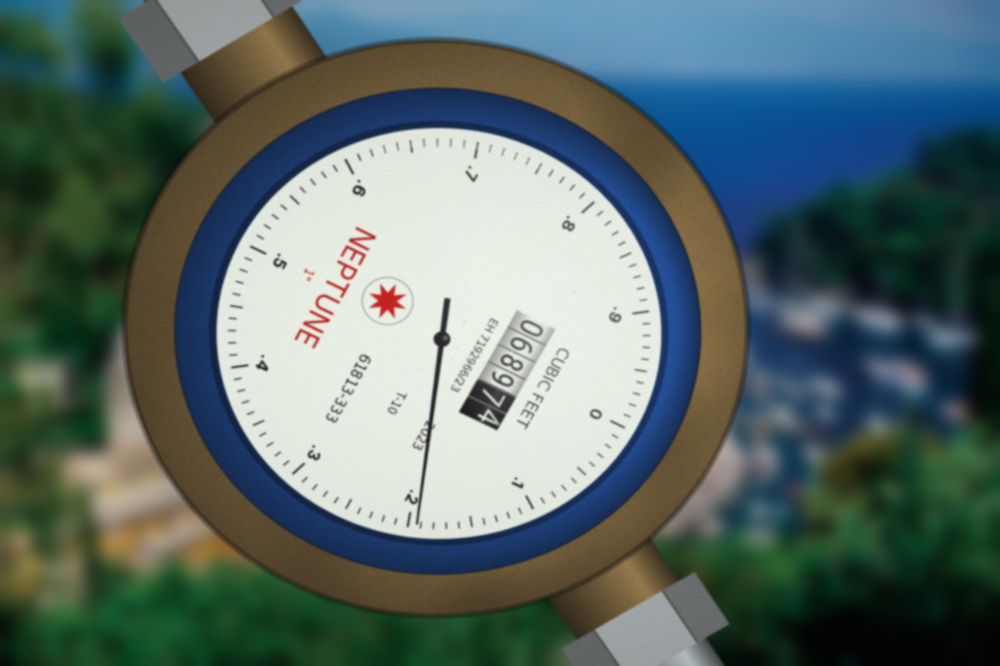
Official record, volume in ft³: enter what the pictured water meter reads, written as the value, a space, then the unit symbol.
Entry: 68974.19 ft³
